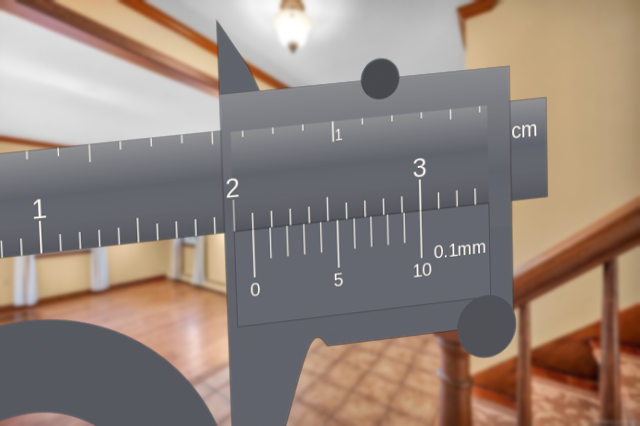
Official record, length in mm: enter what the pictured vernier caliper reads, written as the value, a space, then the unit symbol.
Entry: 21.0 mm
